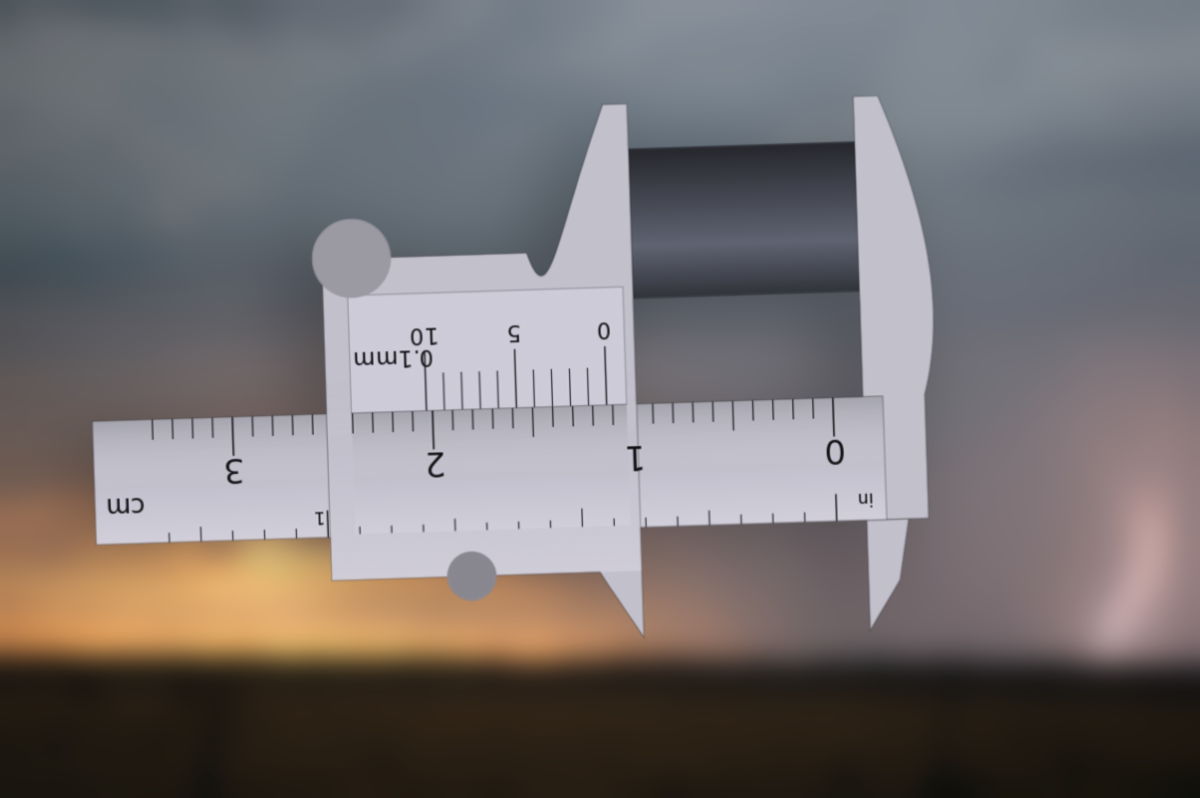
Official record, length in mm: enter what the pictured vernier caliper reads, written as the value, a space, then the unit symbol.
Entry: 11.3 mm
